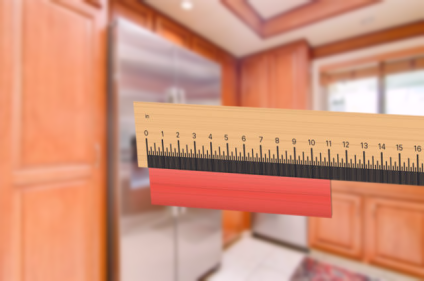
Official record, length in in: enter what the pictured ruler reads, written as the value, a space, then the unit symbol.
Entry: 11 in
